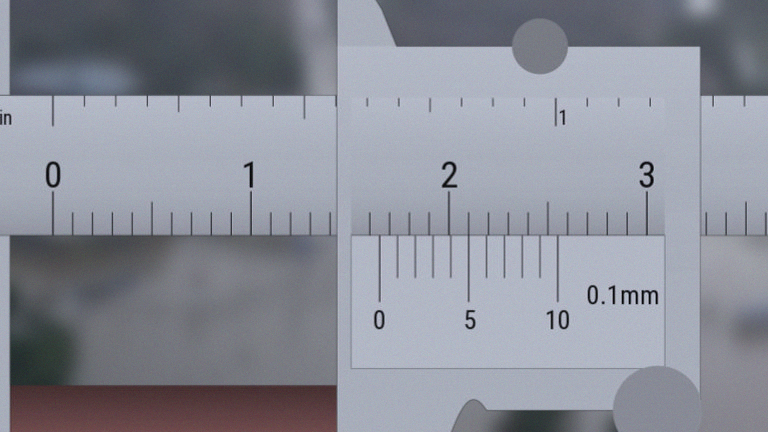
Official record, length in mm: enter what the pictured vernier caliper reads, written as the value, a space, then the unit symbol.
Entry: 16.5 mm
